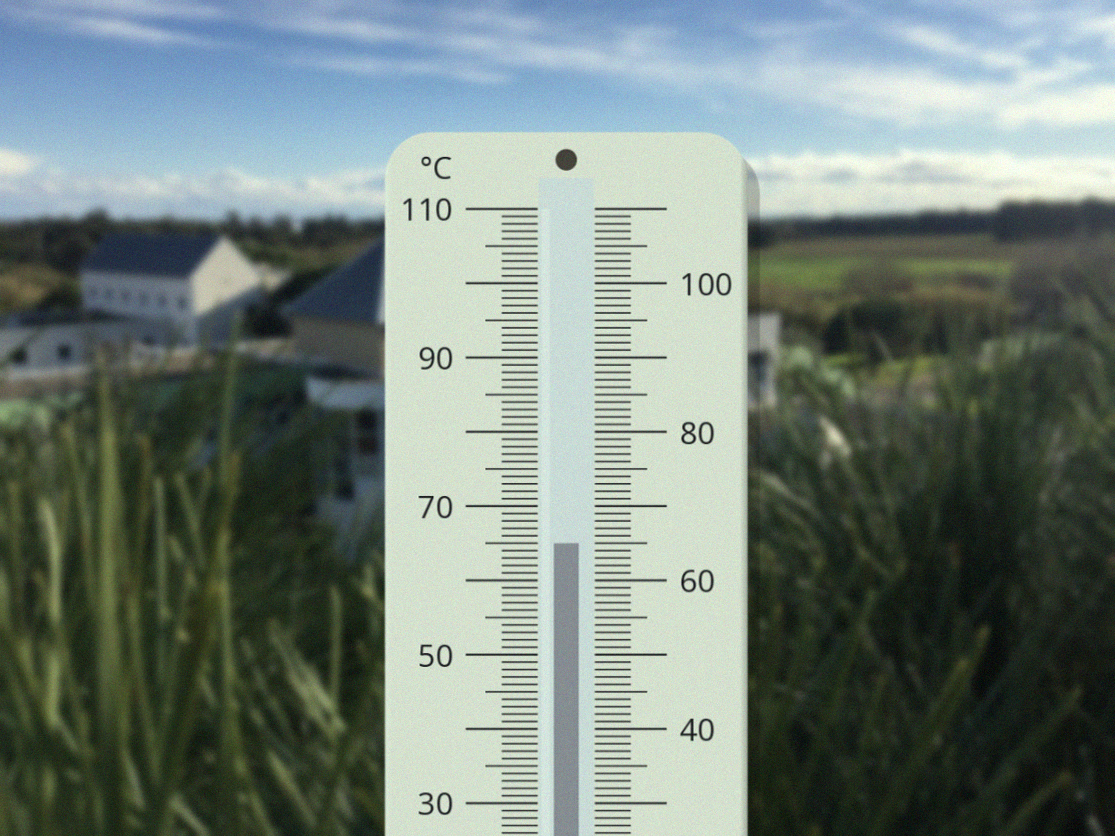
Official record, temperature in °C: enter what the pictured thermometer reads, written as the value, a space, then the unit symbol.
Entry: 65 °C
